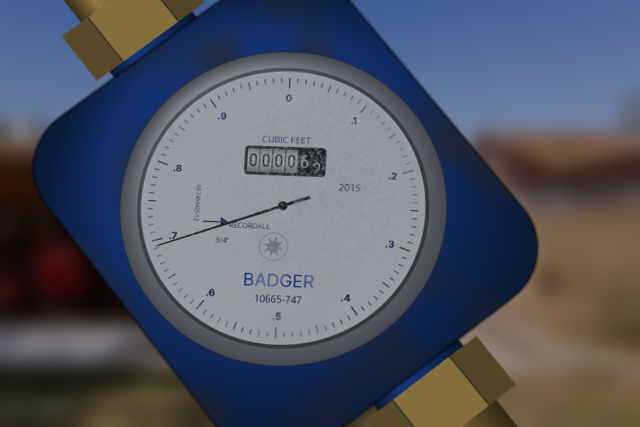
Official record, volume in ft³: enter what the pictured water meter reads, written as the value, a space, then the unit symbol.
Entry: 61.69 ft³
